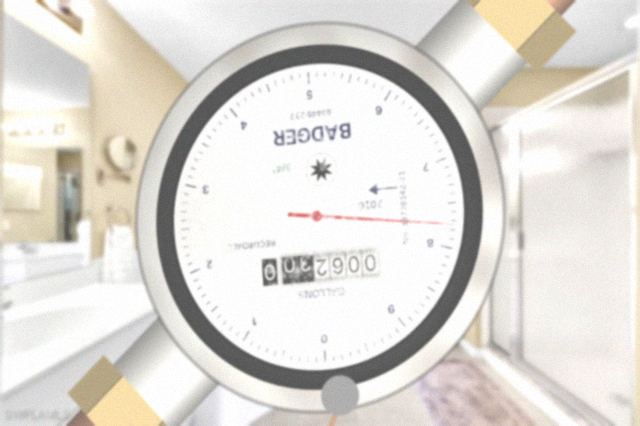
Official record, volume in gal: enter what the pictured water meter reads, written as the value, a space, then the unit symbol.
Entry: 62297.7 gal
